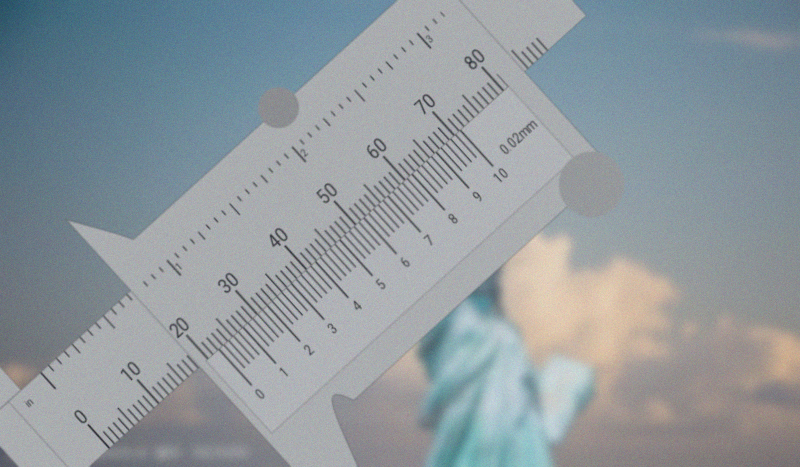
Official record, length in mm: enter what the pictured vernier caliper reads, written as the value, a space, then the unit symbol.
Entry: 22.2 mm
